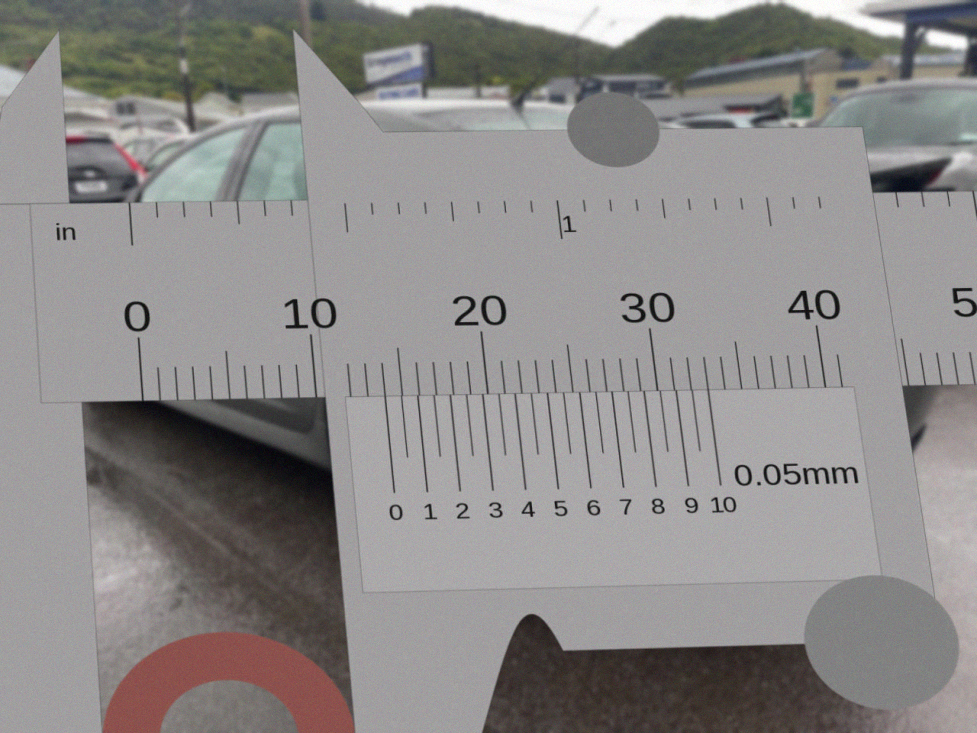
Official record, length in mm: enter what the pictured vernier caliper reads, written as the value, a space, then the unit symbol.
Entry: 14.0 mm
